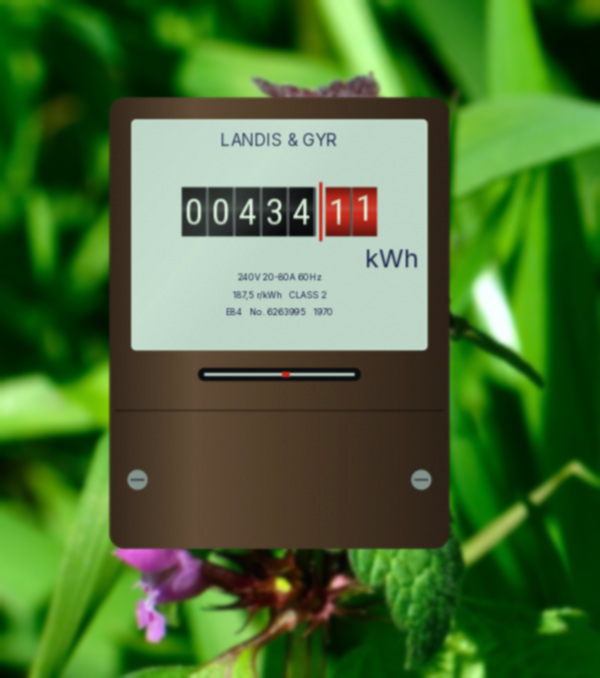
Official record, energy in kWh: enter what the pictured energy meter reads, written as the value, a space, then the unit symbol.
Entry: 434.11 kWh
